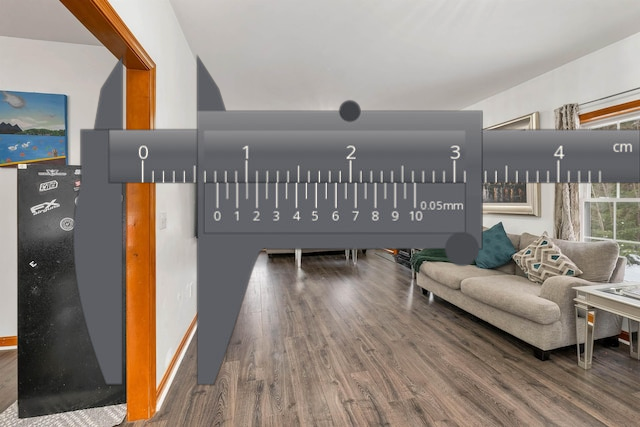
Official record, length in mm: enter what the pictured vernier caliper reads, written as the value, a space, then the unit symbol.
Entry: 7.2 mm
